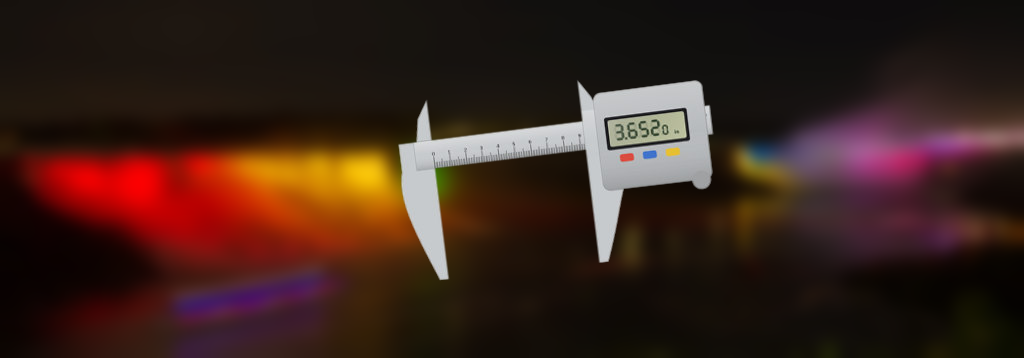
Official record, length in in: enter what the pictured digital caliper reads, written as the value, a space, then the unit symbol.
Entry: 3.6520 in
